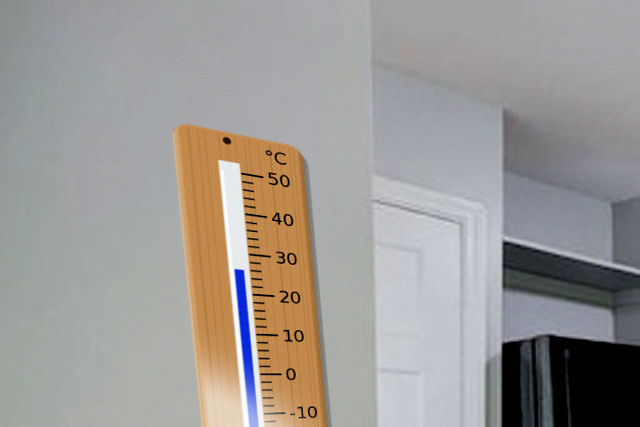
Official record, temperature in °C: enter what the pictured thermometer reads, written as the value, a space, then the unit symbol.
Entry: 26 °C
